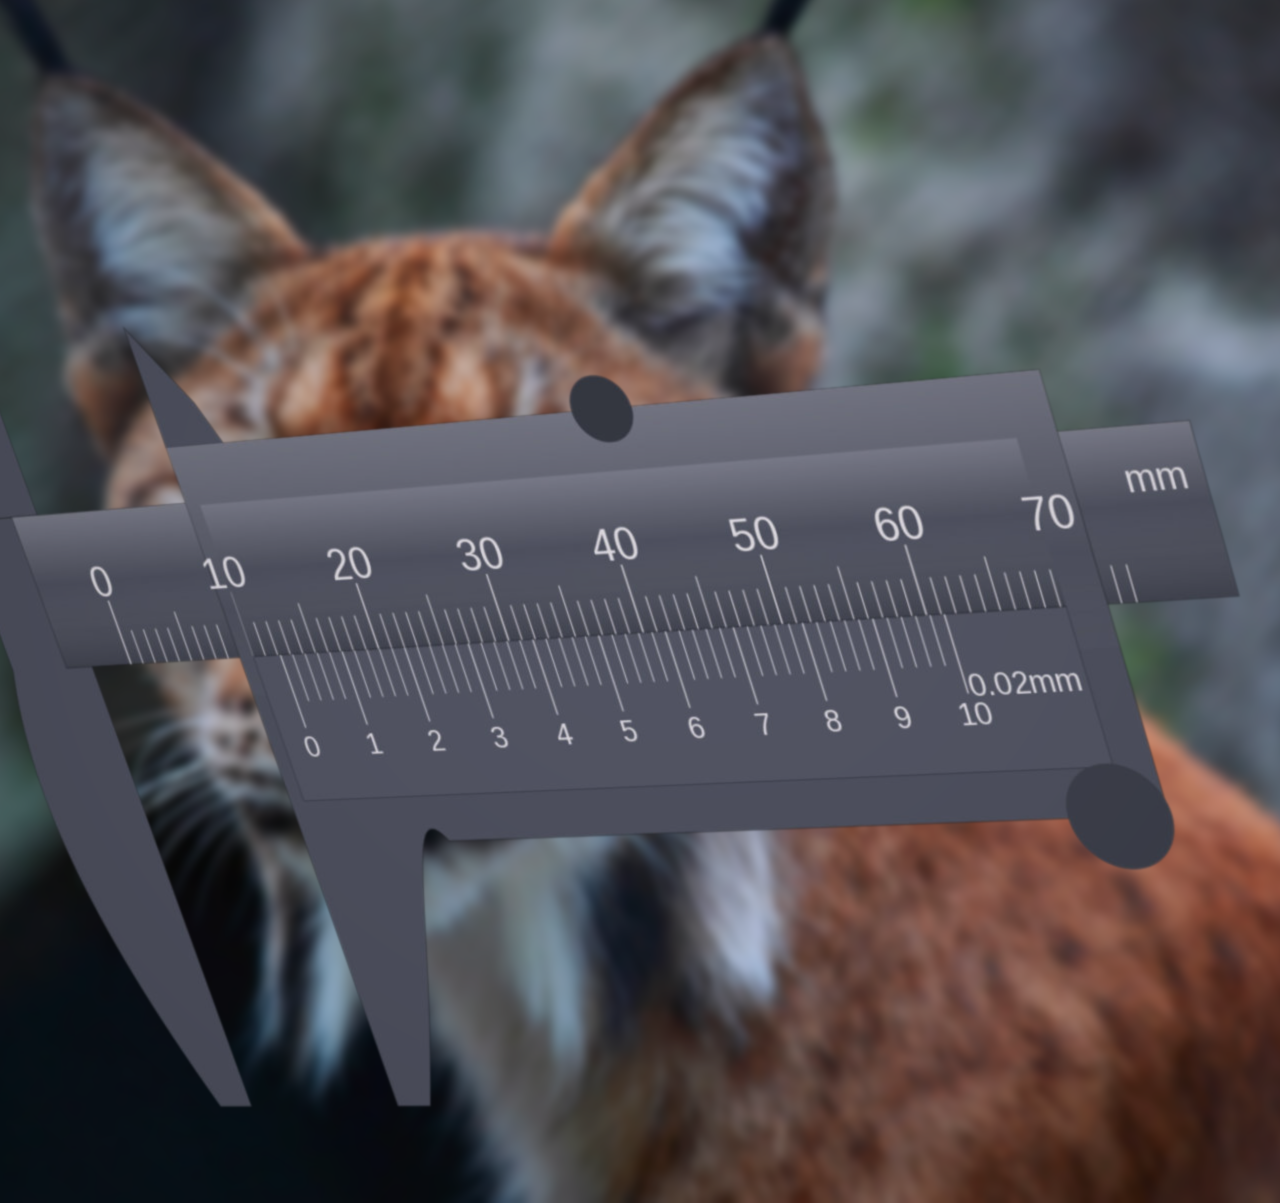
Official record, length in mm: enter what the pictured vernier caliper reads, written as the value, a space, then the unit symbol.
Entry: 12.2 mm
